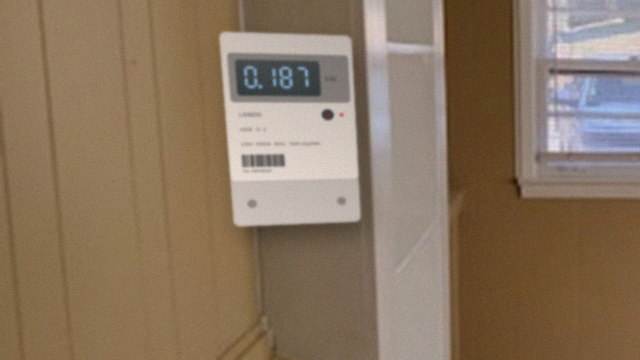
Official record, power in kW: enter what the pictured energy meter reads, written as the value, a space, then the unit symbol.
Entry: 0.187 kW
